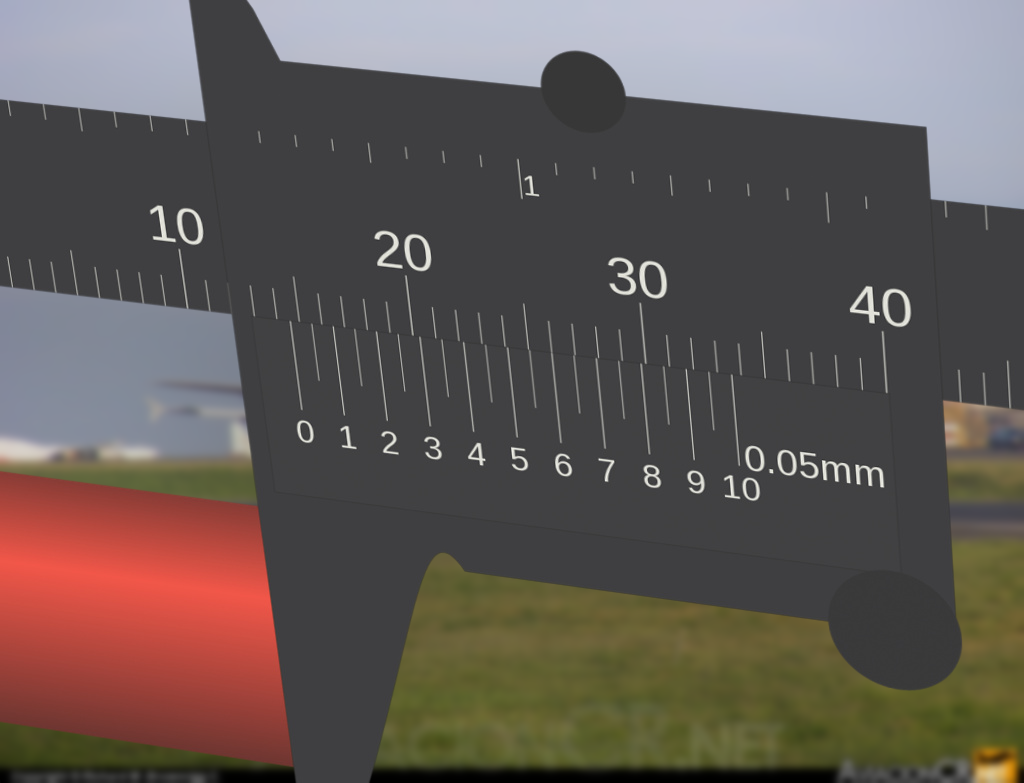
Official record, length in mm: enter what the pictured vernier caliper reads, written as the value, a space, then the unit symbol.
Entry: 14.6 mm
